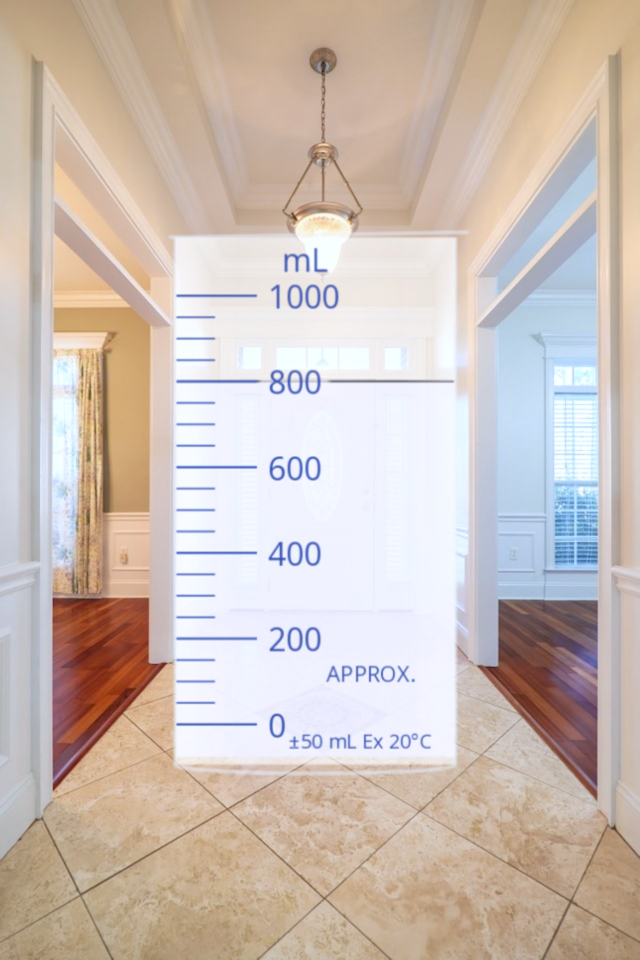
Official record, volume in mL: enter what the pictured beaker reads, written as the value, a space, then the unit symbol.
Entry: 800 mL
